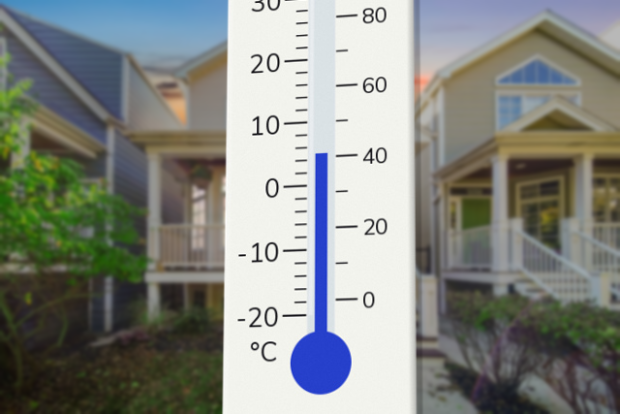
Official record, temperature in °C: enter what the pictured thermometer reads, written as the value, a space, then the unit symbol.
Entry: 5 °C
